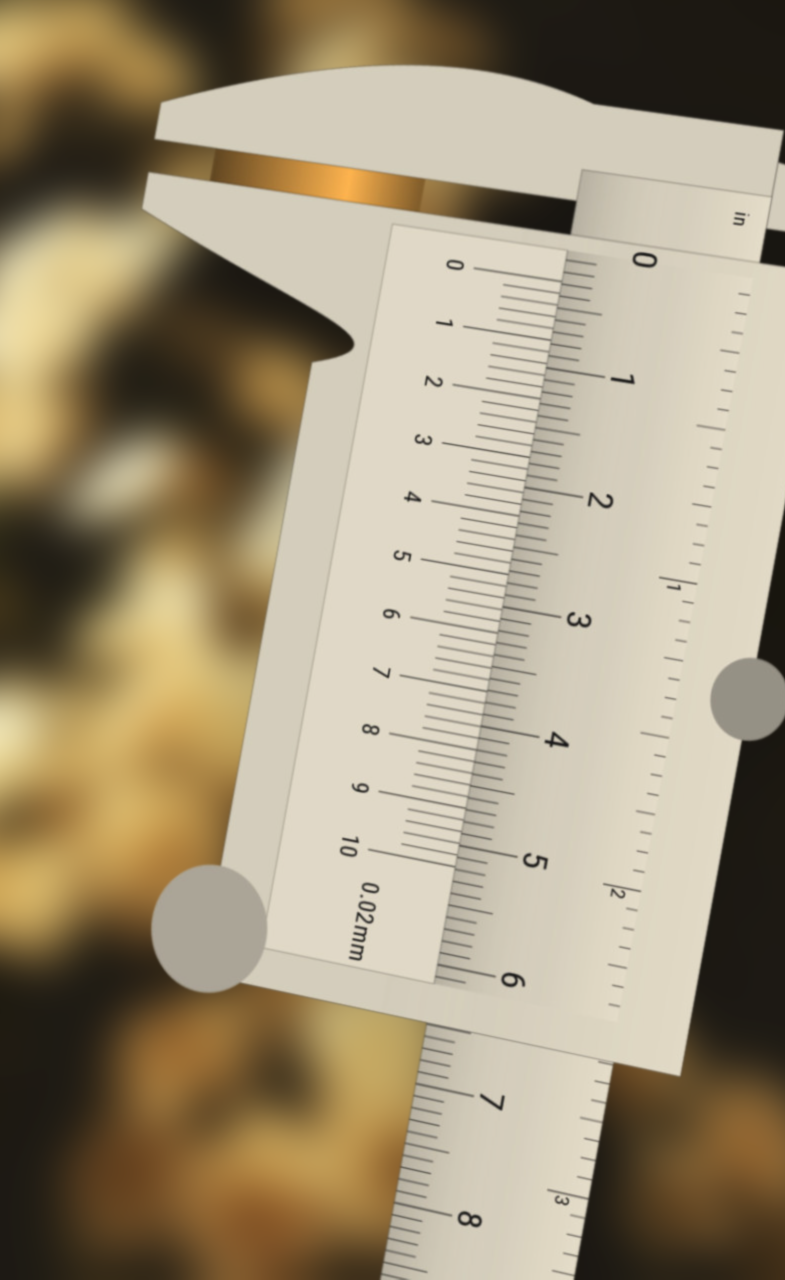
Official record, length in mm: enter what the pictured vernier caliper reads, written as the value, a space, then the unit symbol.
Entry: 2.8 mm
